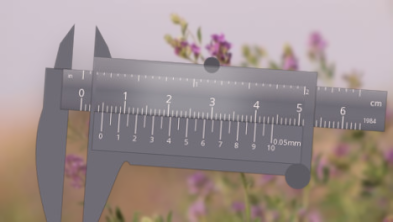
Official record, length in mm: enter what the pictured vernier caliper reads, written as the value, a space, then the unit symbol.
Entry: 5.0 mm
